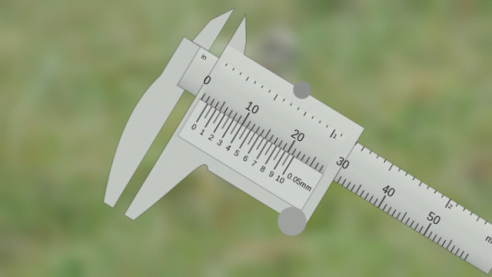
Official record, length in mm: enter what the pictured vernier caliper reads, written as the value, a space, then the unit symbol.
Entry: 2.4 mm
